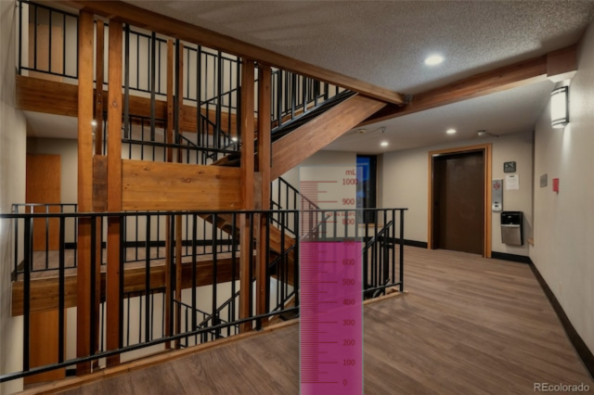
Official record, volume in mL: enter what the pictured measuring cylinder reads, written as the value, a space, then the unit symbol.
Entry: 700 mL
